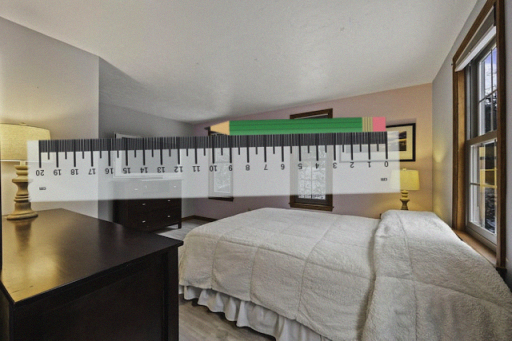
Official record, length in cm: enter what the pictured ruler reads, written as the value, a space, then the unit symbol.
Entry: 10.5 cm
